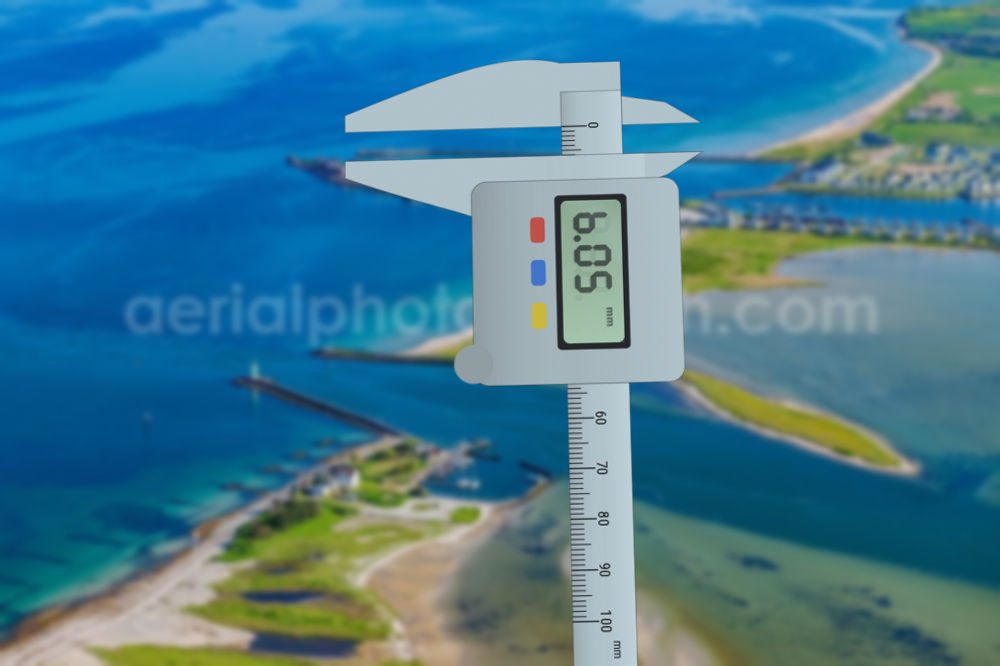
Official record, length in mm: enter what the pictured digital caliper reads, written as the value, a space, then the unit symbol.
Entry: 6.05 mm
